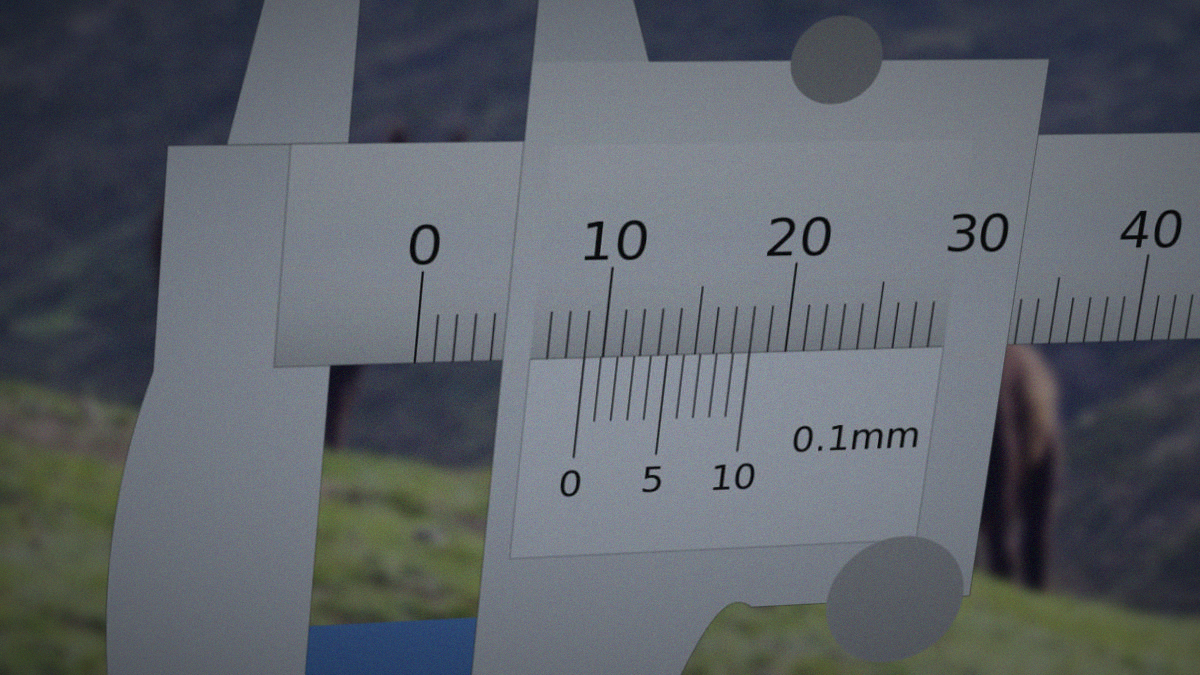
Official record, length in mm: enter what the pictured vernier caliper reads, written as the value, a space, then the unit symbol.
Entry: 9.0 mm
